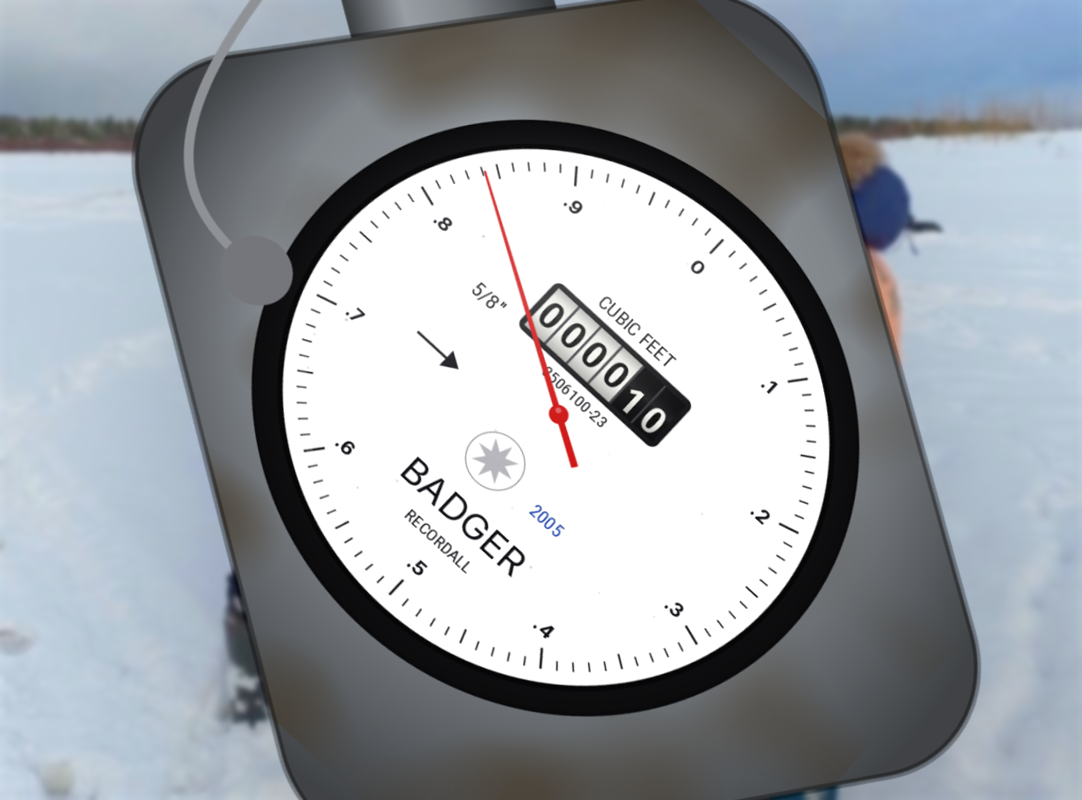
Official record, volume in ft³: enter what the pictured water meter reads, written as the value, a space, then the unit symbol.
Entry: 9.84 ft³
